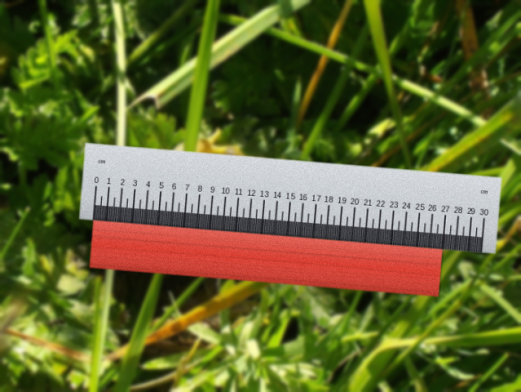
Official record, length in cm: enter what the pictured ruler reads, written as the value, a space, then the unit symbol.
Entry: 27 cm
